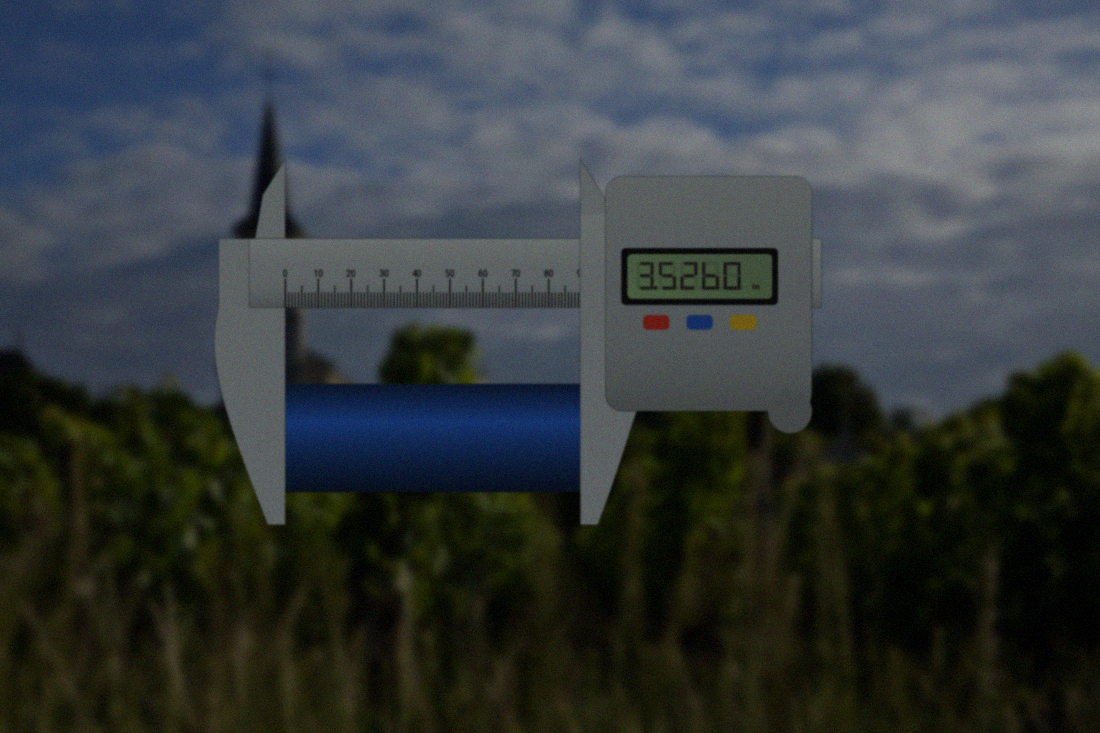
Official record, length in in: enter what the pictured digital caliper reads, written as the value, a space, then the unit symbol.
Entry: 3.5260 in
